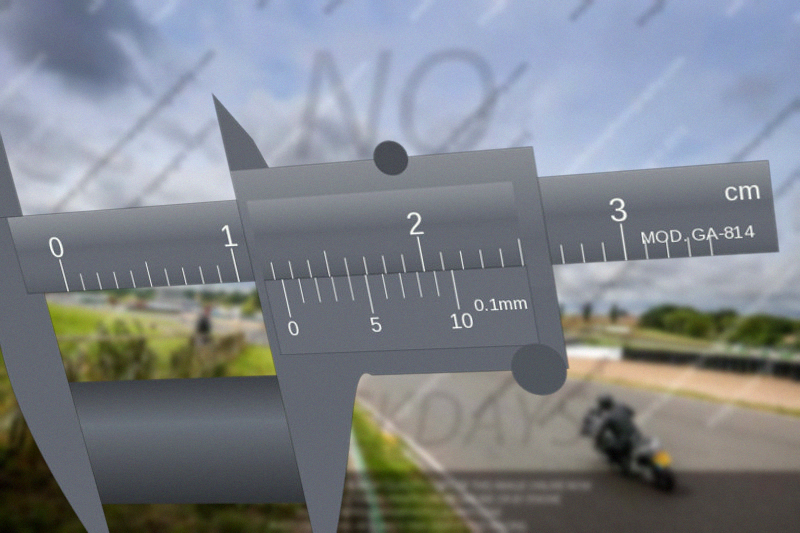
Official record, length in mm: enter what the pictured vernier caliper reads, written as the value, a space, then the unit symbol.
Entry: 12.4 mm
